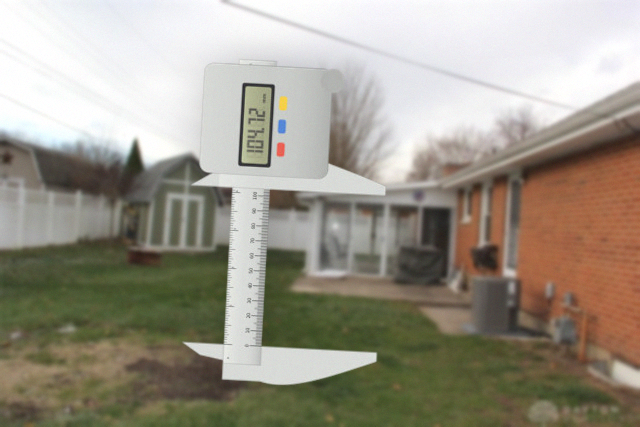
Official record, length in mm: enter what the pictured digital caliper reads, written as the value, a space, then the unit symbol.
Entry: 104.72 mm
